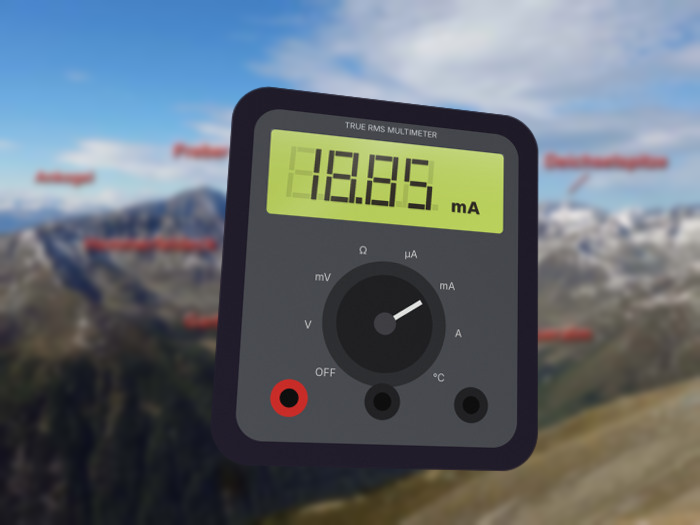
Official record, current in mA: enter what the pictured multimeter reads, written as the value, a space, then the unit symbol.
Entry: 18.85 mA
